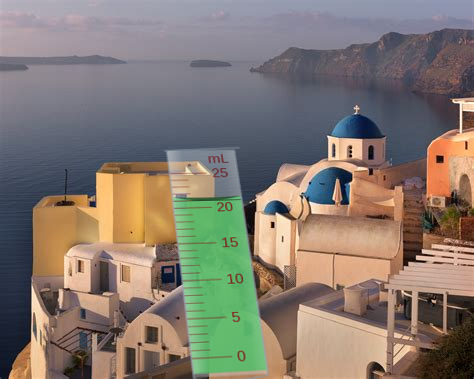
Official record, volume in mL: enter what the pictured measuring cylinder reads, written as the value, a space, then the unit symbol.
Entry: 21 mL
